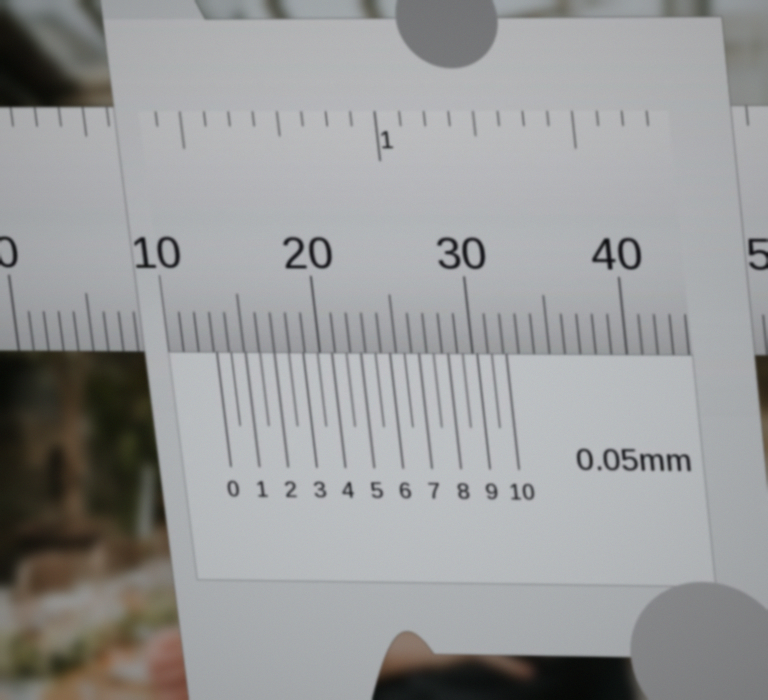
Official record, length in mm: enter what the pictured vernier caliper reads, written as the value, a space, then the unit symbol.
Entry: 13.2 mm
